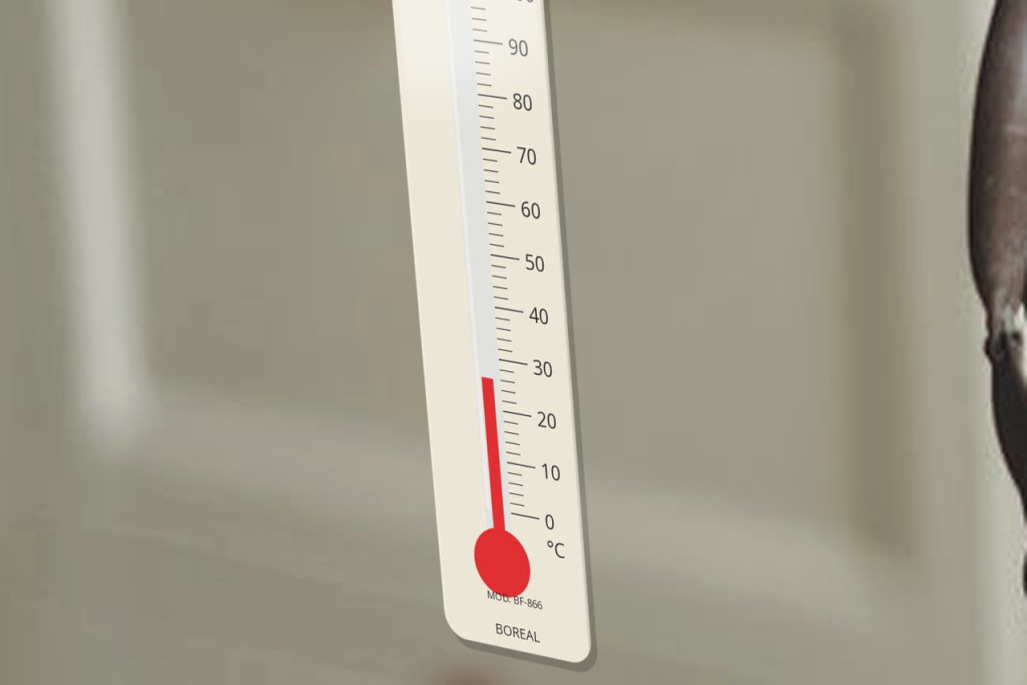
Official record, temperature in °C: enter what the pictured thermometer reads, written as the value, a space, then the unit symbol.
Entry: 26 °C
